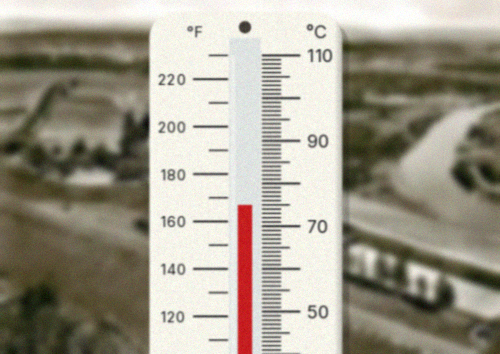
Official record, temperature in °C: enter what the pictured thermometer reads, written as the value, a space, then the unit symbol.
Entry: 75 °C
